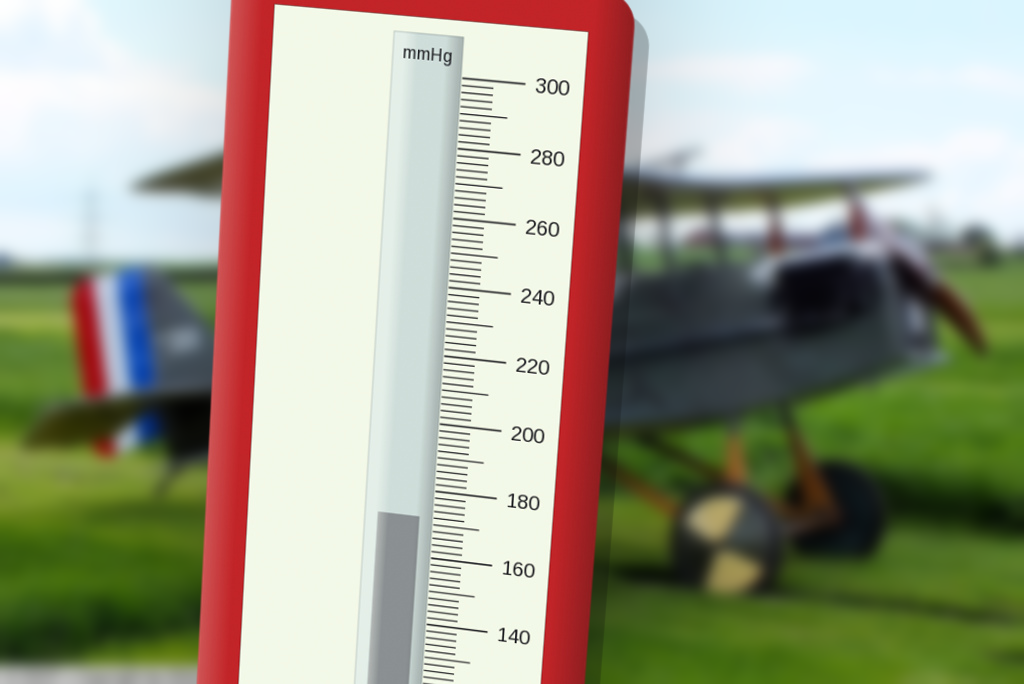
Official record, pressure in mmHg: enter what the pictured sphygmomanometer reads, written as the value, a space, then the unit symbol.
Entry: 172 mmHg
